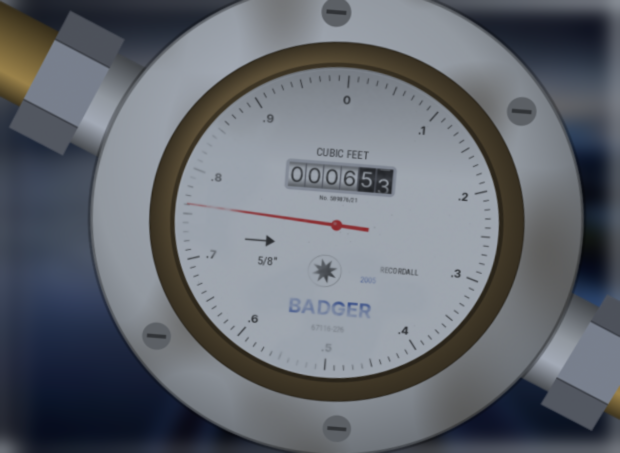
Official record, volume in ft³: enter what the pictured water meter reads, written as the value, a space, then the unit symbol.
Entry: 652.76 ft³
